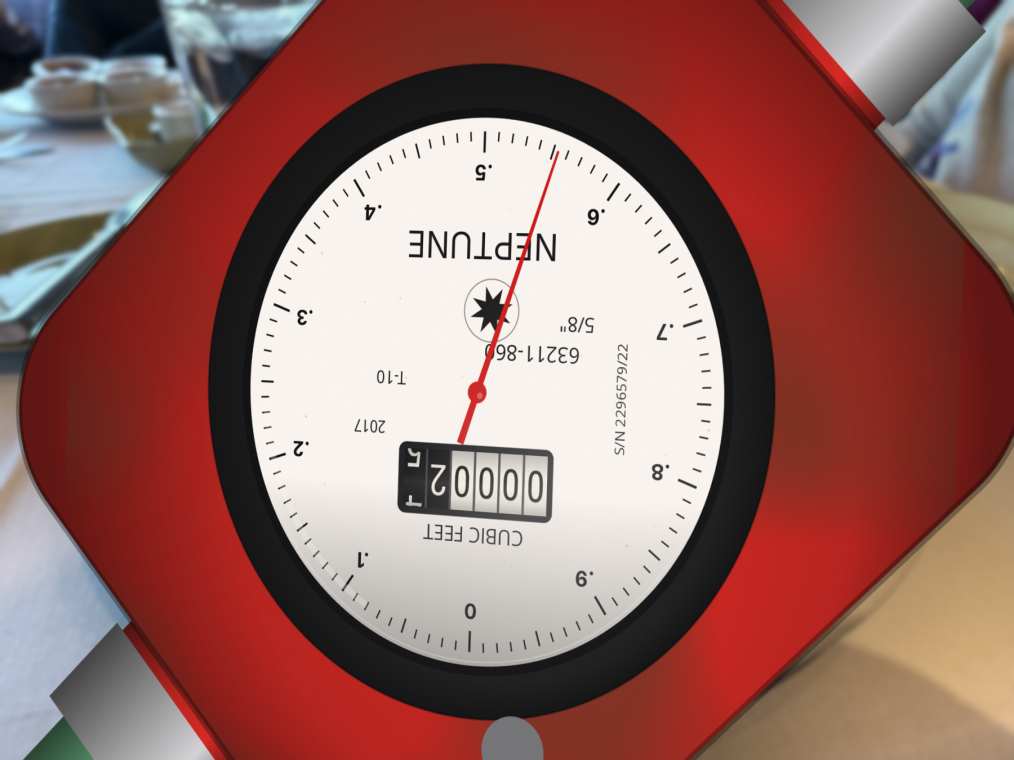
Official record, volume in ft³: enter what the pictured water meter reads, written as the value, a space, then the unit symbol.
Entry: 24.55 ft³
